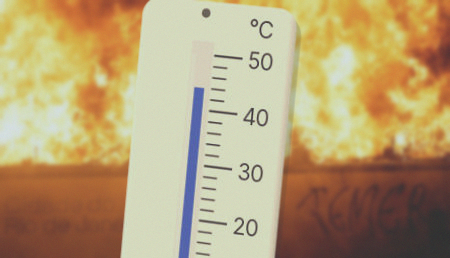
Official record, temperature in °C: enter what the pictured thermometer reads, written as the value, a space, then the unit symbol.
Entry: 44 °C
